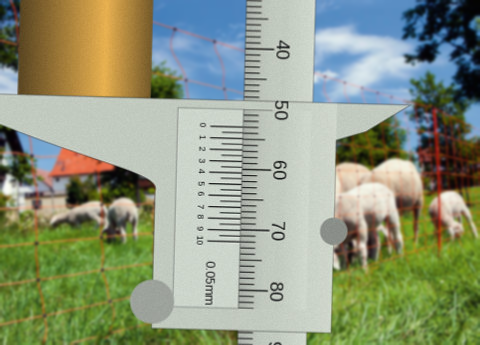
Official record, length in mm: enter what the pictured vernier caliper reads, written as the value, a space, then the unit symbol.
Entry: 53.0 mm
